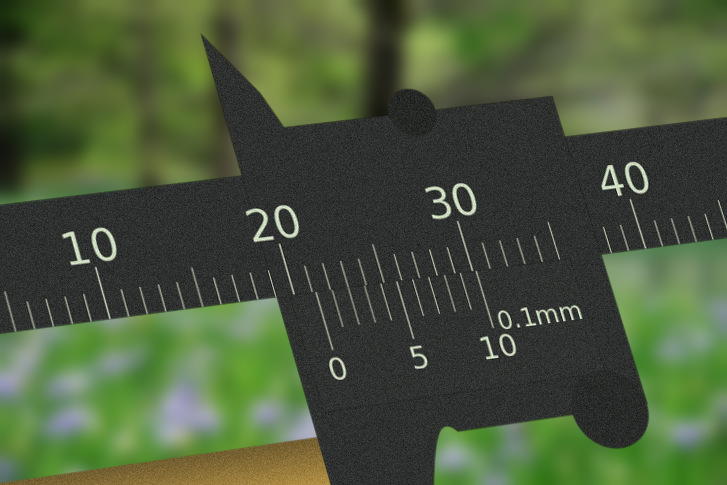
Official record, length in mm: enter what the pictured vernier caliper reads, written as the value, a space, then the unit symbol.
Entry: 21.2 mm
